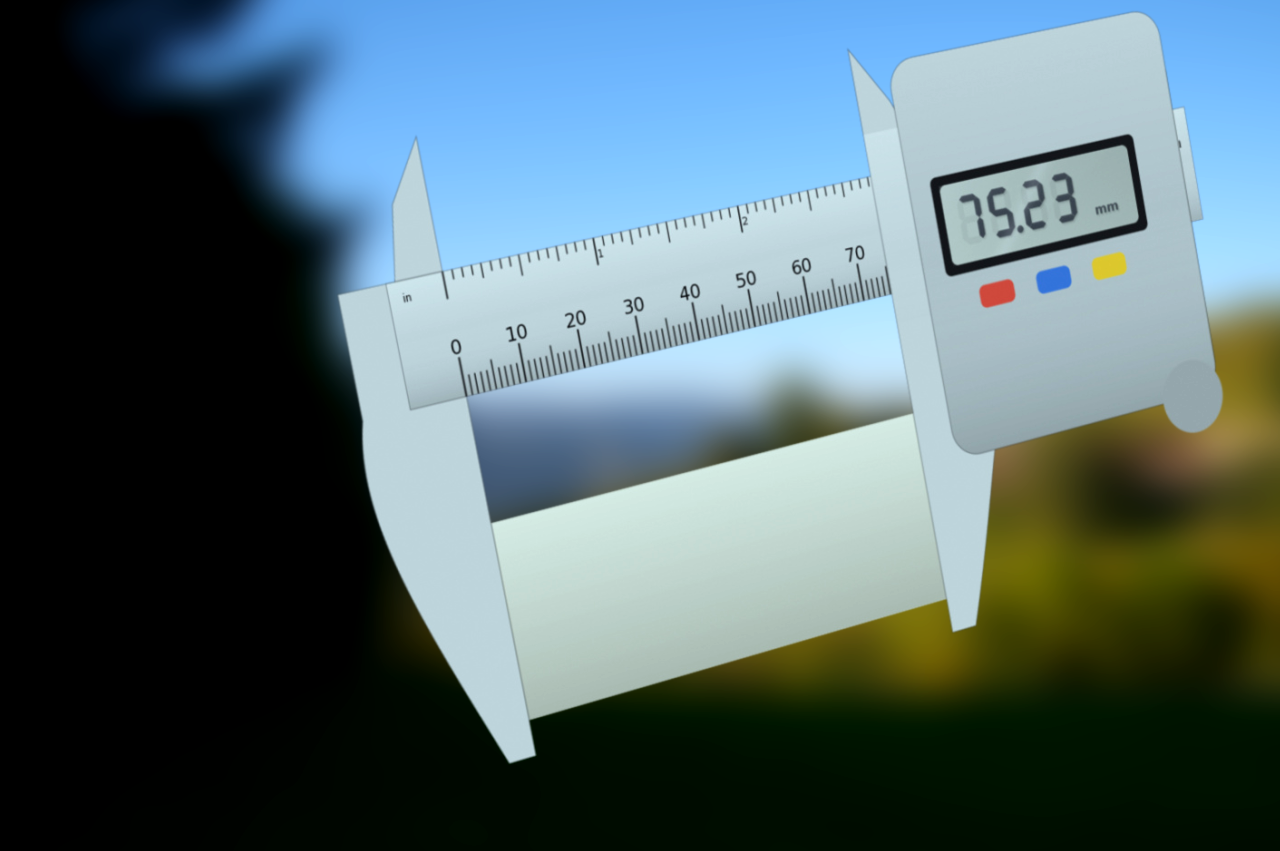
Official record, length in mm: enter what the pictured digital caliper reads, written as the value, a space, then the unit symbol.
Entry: 75.23 mm
